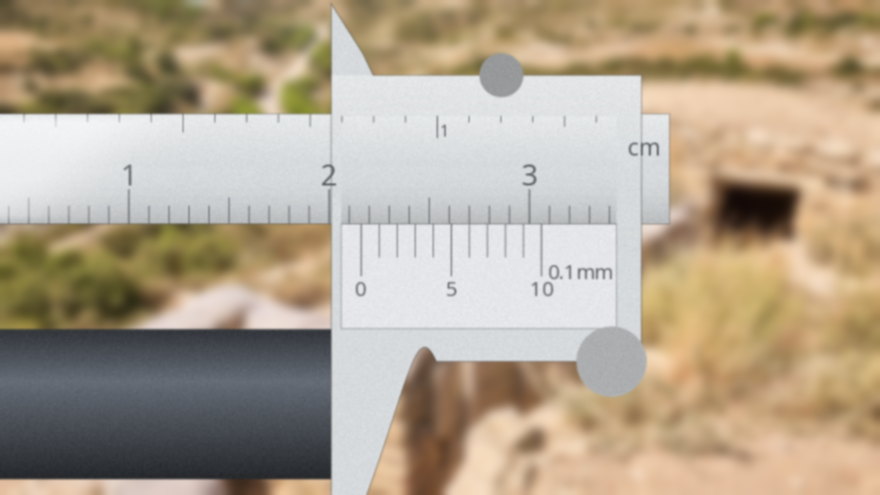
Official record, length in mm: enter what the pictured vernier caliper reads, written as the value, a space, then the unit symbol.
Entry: 21.6 mm
